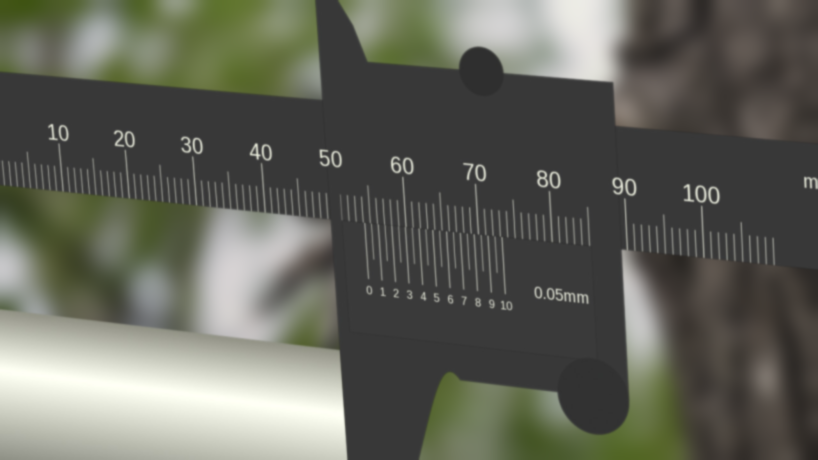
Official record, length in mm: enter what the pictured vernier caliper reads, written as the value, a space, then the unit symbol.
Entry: 54.2 mm
